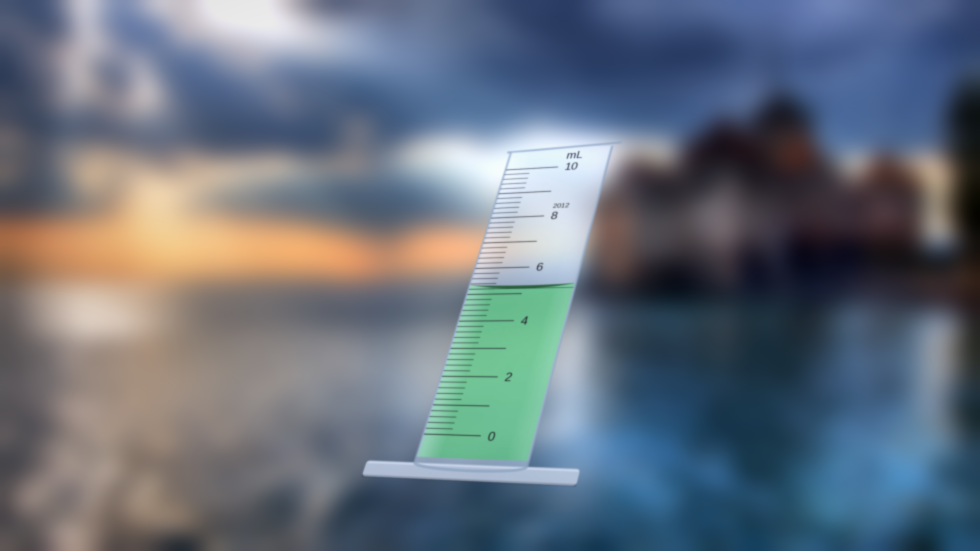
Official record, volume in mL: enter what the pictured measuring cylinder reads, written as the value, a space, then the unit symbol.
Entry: 5.2 mL
